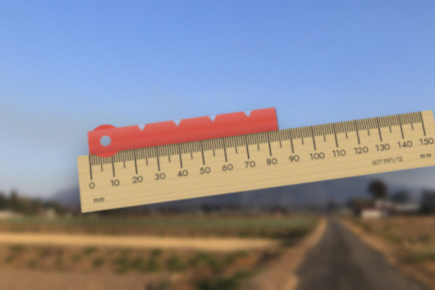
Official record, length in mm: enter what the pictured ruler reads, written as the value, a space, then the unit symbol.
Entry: 85 mm
